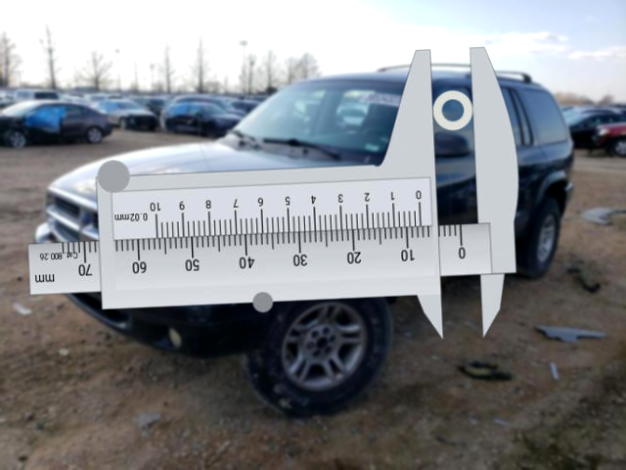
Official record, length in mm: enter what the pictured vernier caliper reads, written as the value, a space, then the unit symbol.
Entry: 7.4 mm
